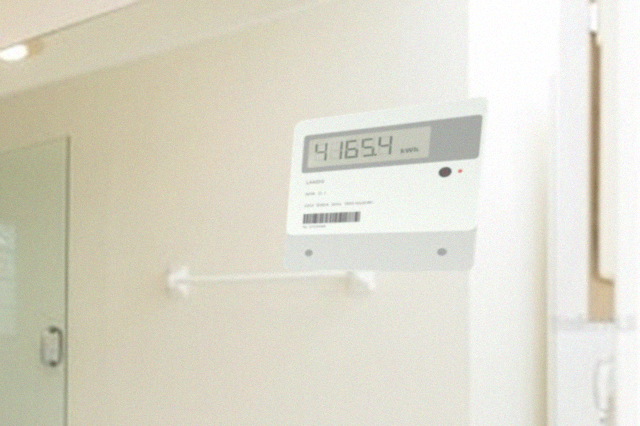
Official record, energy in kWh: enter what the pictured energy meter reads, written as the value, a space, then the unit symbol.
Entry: 4165.4 kWh
